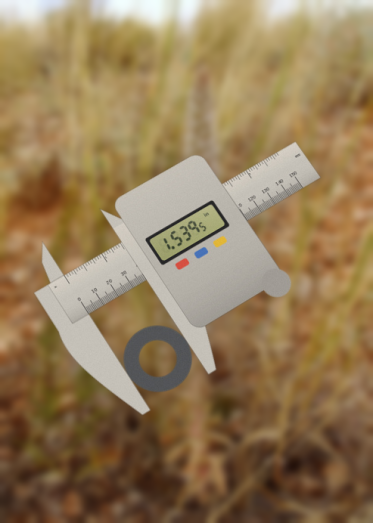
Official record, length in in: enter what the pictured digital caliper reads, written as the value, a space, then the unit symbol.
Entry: 1.5395 in
